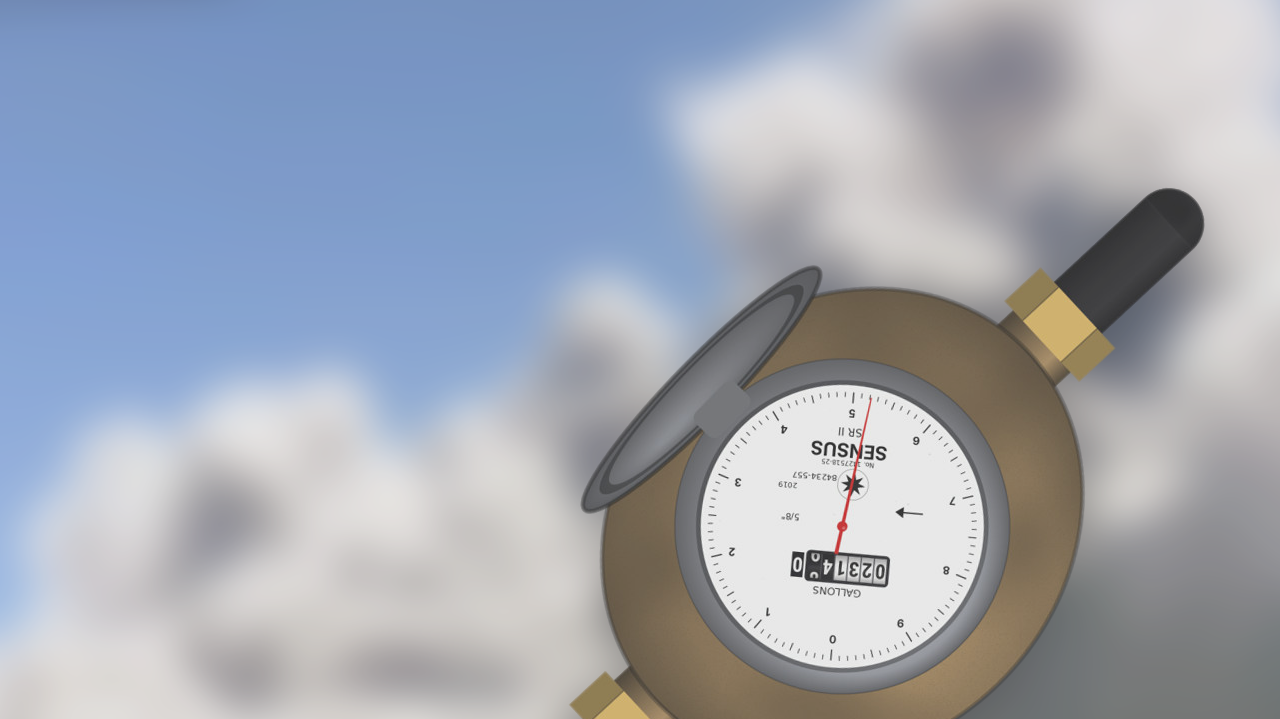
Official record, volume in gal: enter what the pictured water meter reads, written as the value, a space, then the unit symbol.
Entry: 231485.2 gal
